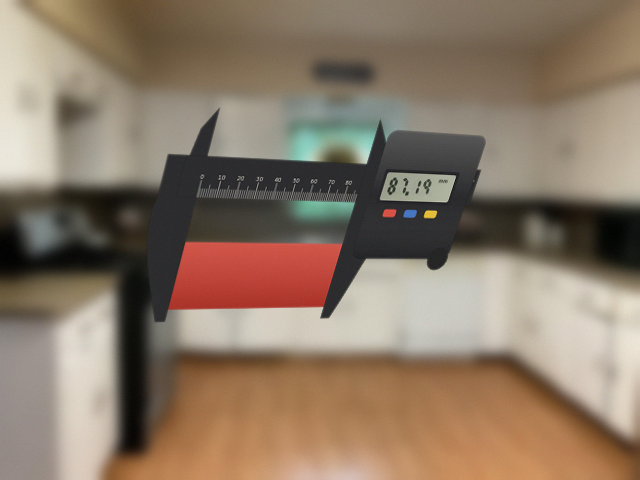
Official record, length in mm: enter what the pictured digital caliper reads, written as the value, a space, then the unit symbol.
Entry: 87.19 mm
